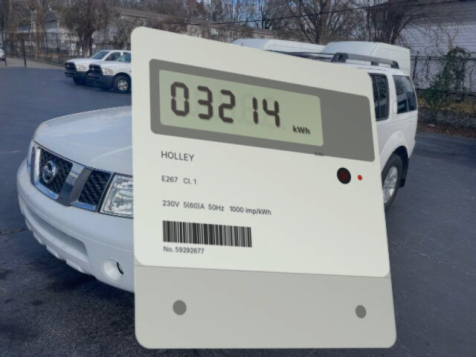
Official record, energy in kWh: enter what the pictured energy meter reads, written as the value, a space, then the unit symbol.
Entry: 3214 kWh
